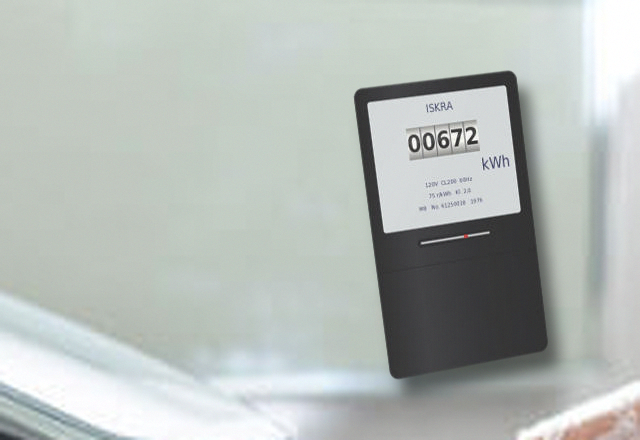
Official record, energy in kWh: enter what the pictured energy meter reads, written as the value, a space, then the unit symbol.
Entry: 672 kWh
